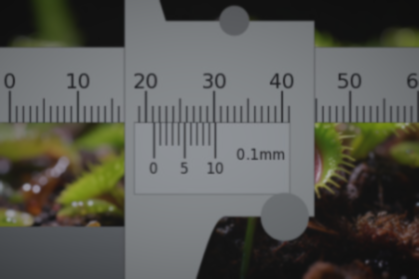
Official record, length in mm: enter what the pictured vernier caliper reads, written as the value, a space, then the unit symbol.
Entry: 21.2 mm
